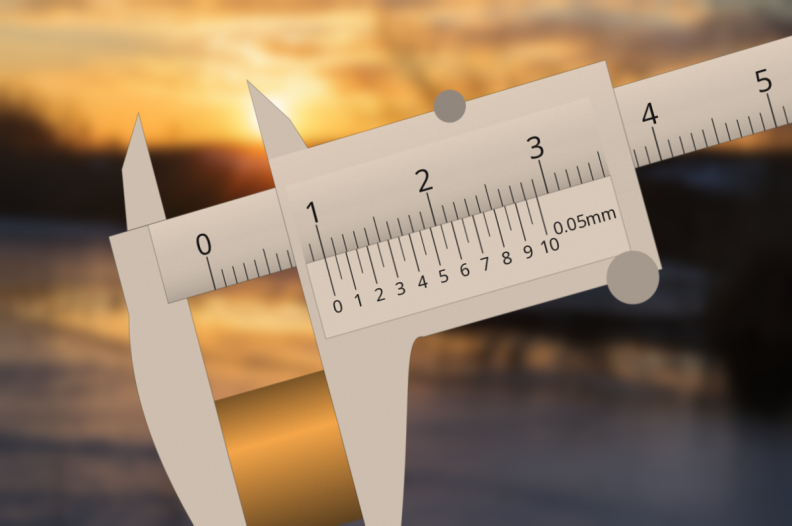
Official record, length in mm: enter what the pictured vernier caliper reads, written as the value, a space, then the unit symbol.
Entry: 10.0 mm
